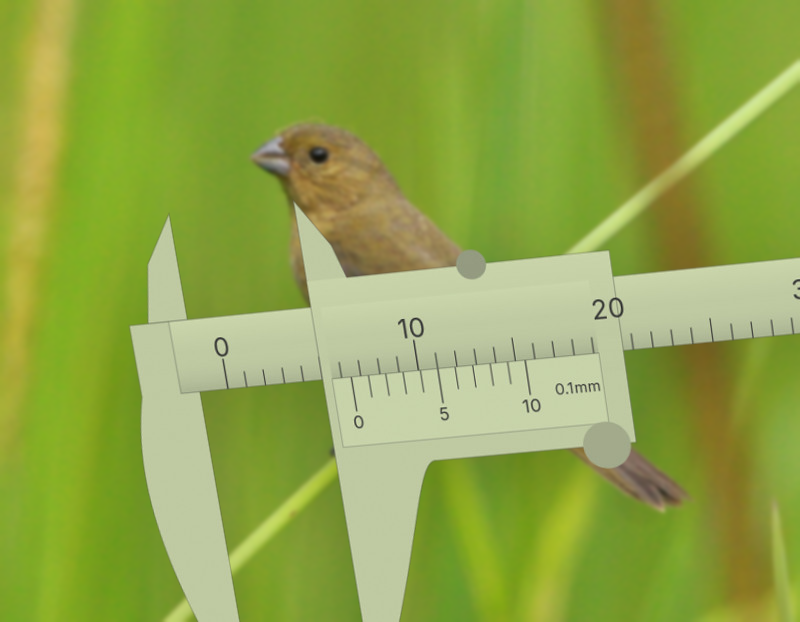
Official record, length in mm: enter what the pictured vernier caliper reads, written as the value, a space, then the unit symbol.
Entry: 6.5 mm
